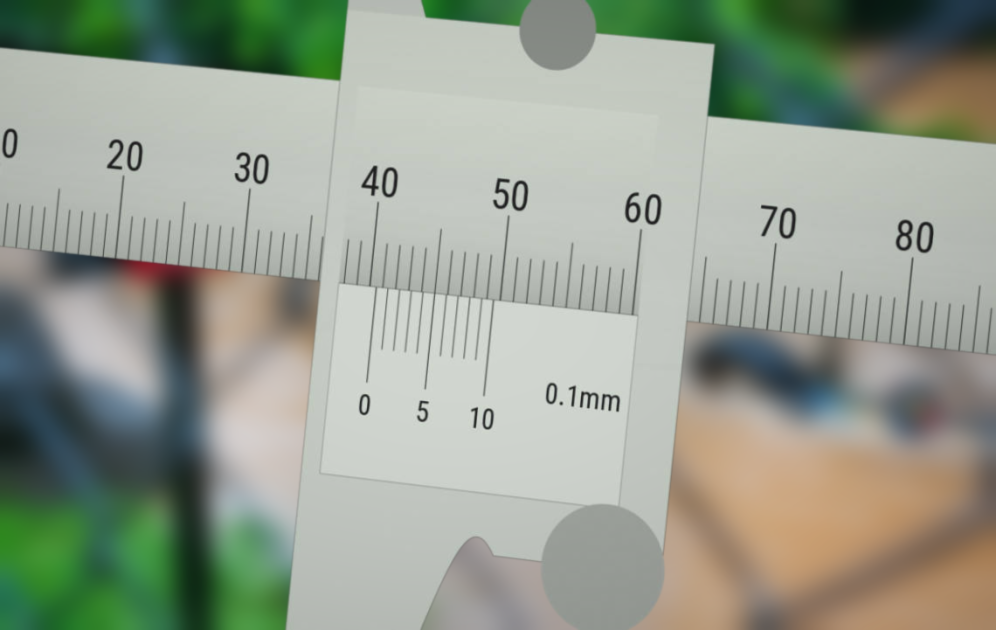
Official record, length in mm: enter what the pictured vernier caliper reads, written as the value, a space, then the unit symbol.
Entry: 40.5 mm
